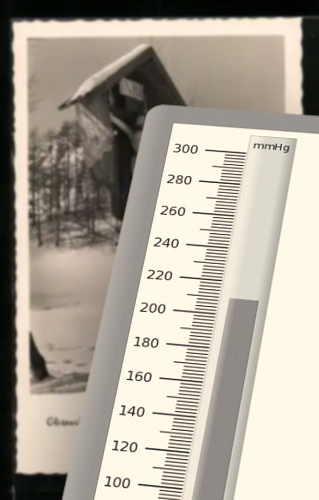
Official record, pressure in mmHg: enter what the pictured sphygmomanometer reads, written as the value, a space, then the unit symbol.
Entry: 210 mmHg
